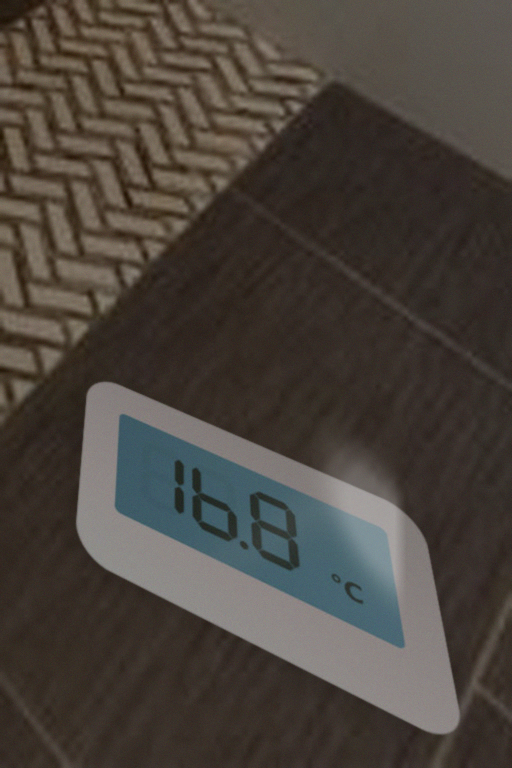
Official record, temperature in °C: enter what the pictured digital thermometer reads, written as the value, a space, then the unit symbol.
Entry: 16.8 °C
